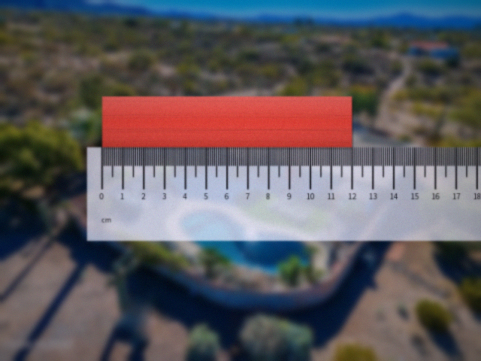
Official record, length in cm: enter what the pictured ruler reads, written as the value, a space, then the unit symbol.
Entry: 12 cm
